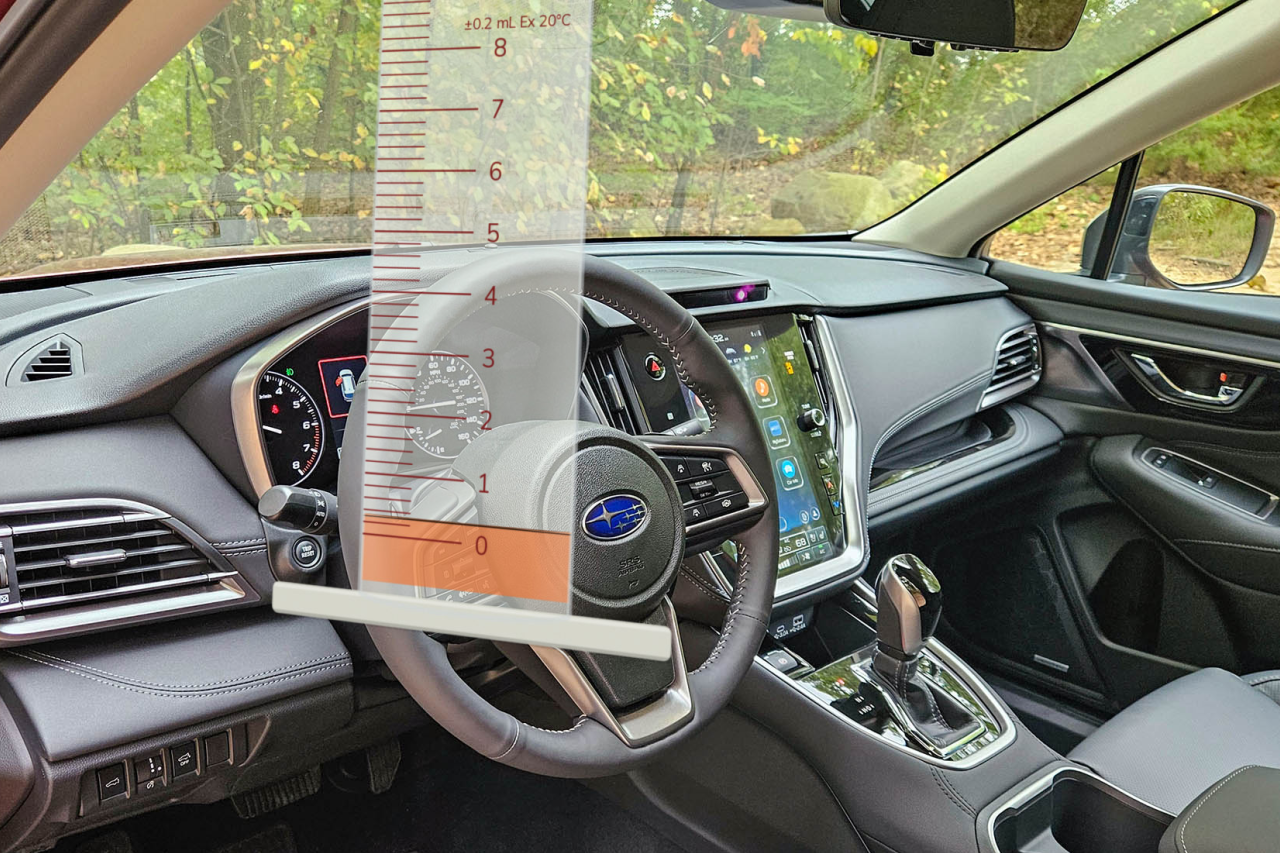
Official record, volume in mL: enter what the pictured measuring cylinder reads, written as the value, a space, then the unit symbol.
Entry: 0.3 mL
